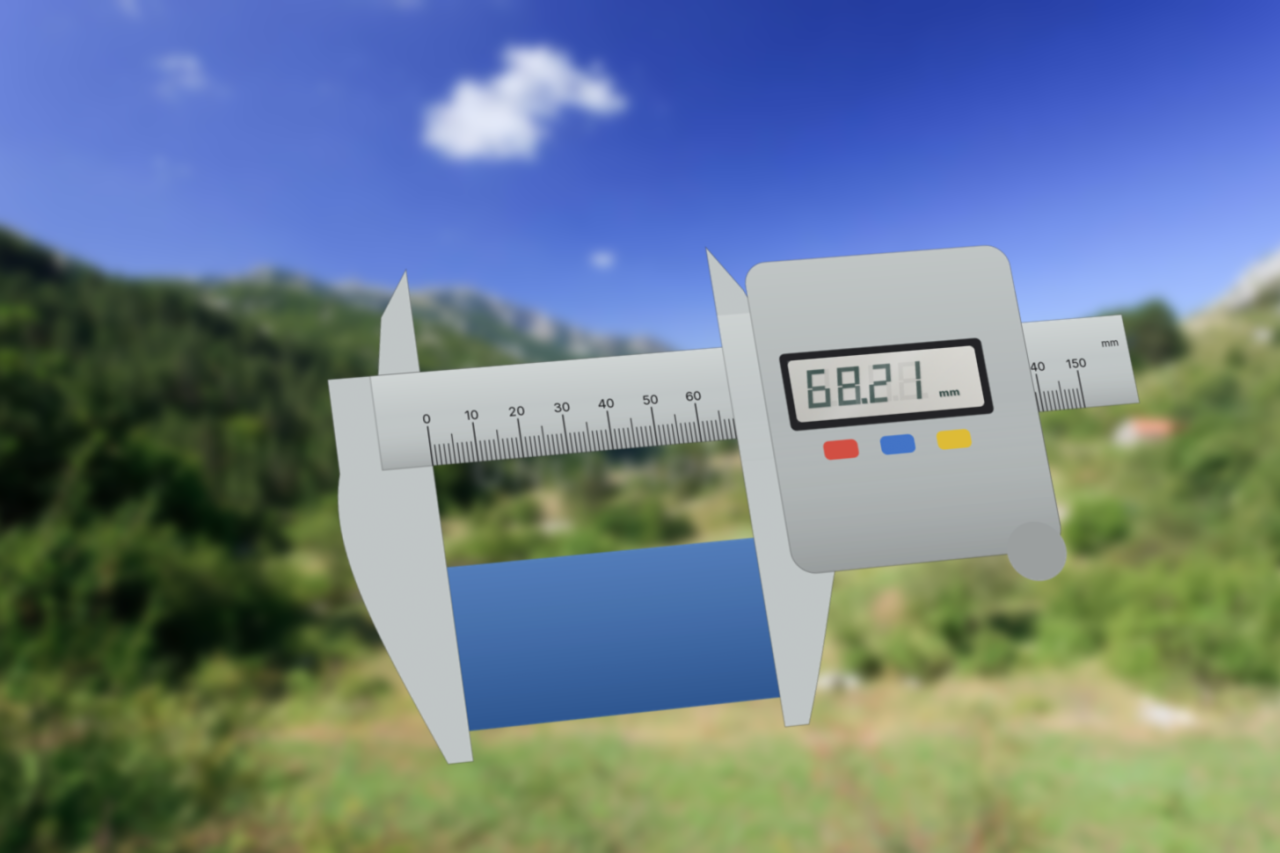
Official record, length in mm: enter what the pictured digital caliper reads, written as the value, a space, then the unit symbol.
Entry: 68.21 mm
